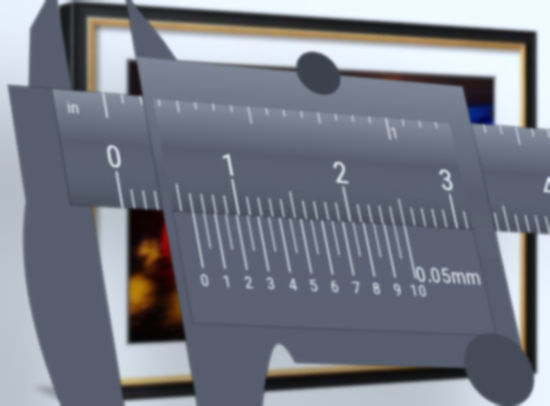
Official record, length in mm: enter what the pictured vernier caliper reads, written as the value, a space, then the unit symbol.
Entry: 6.0 mm
